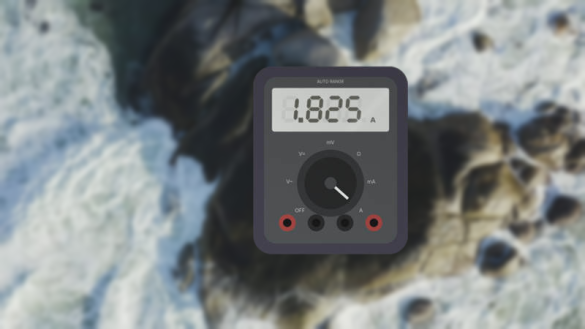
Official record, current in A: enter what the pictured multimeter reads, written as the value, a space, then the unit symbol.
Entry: 1.825 A
